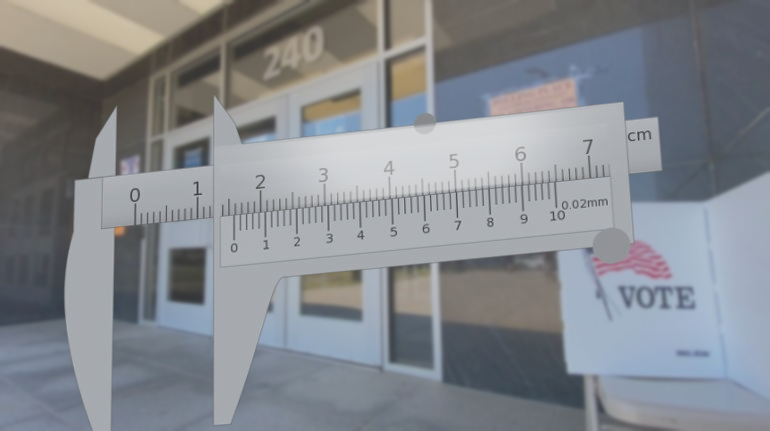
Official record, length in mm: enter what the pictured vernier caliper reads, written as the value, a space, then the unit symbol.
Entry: 15.8 mm
